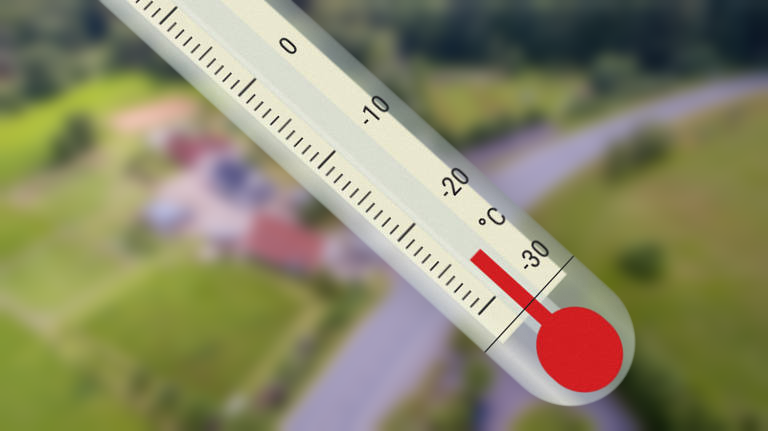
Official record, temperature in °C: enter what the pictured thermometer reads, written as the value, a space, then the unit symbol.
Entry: -26 °C
